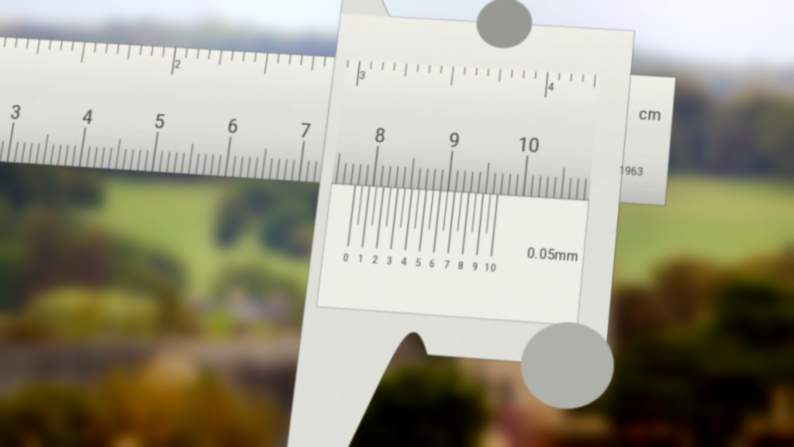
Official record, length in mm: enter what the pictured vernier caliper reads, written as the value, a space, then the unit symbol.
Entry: 77.6 mm
